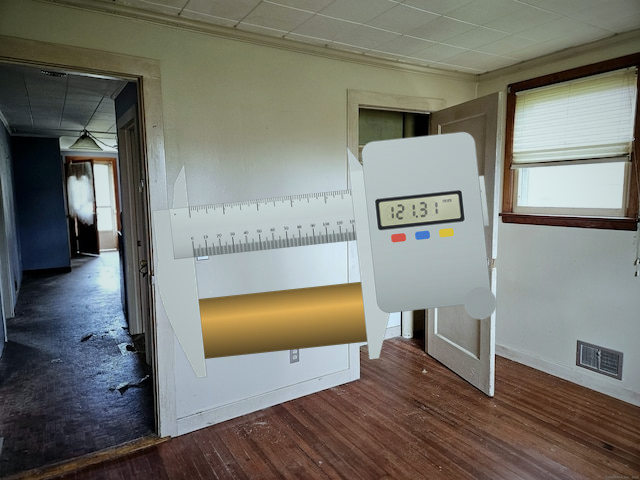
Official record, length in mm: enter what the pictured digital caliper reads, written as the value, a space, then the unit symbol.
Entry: 121.31 mm
